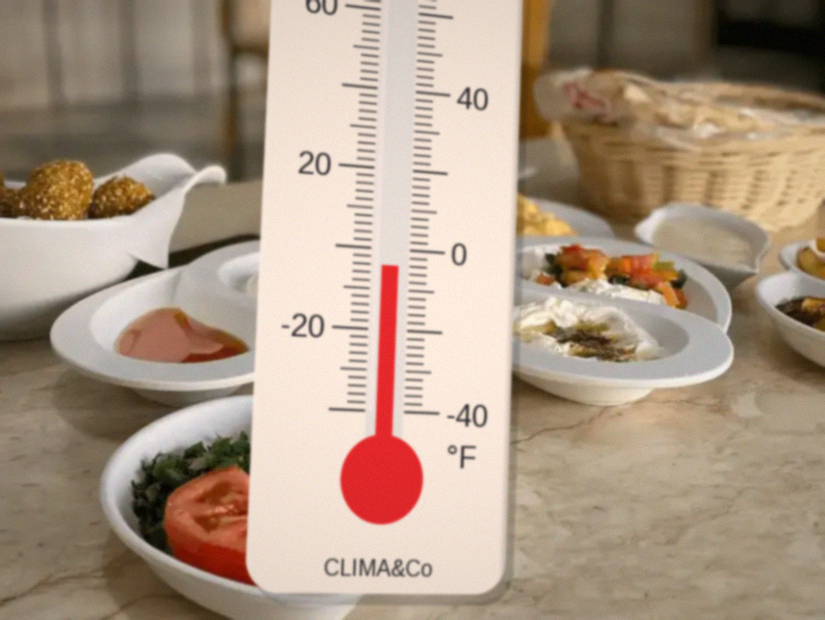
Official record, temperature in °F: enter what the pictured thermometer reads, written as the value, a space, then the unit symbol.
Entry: -4 °F
